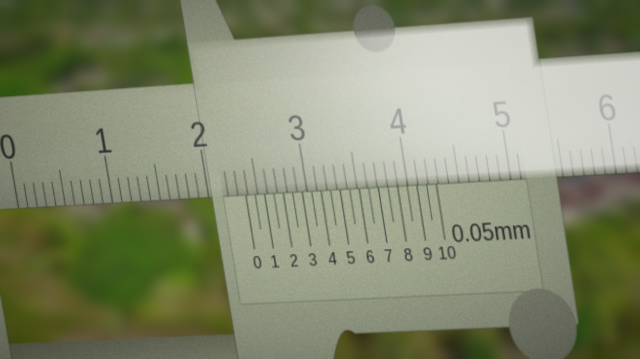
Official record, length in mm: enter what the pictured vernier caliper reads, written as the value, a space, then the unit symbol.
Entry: 23.8 mm
